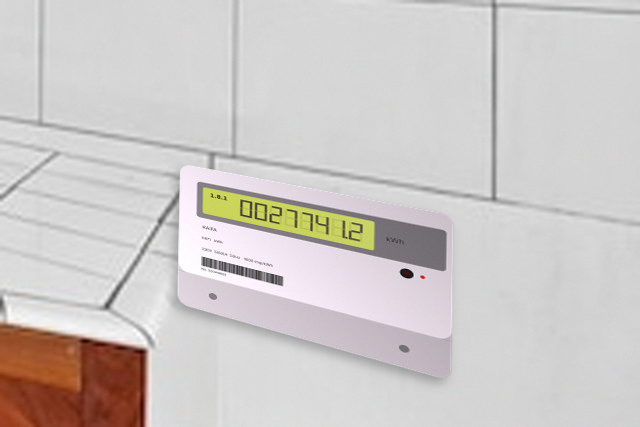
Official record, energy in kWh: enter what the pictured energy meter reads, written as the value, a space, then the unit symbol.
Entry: 27741.2 kWh
